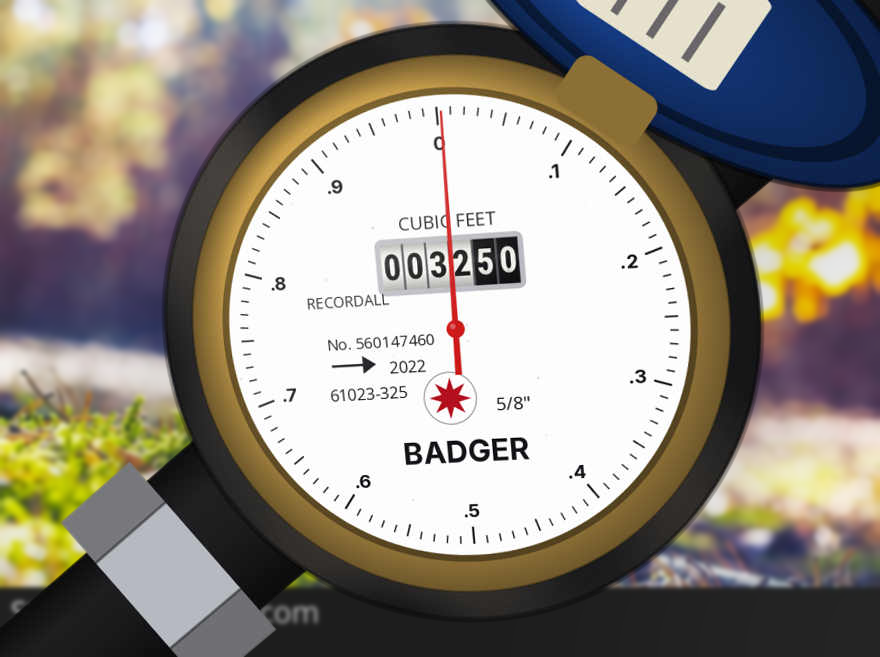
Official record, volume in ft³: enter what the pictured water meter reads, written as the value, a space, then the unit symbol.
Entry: 3250.00 ft³
